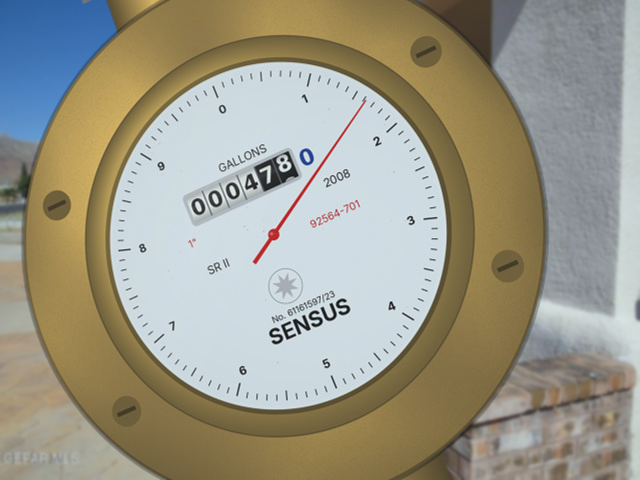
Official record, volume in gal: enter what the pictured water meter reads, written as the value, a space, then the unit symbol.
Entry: 4781.6 gal
